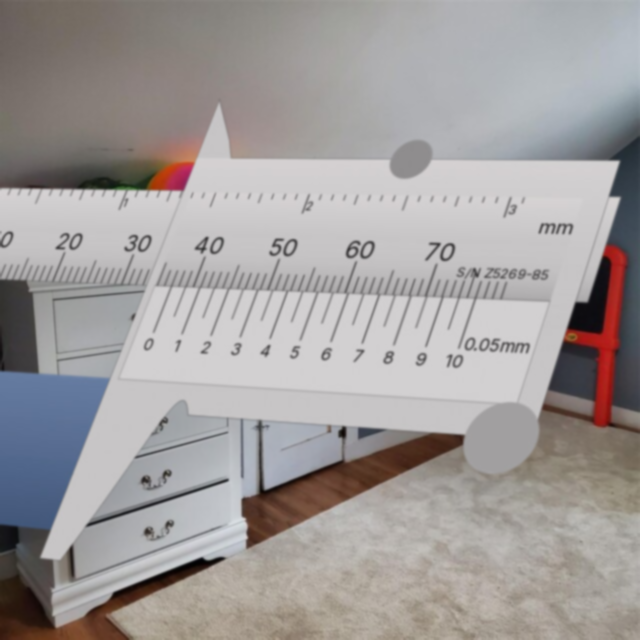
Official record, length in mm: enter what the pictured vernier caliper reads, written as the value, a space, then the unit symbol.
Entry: 37.0 mm
